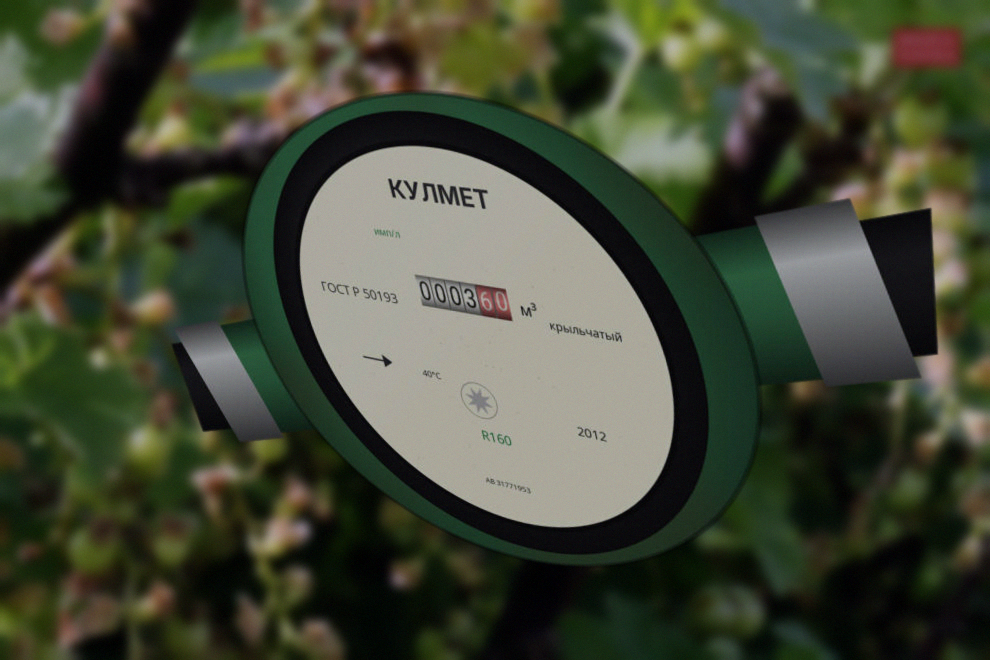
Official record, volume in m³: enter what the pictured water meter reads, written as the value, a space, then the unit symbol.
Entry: 3.60 m³
